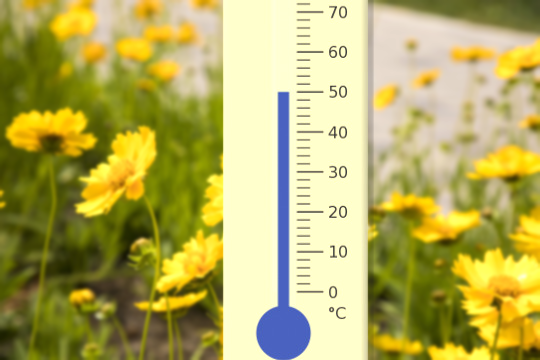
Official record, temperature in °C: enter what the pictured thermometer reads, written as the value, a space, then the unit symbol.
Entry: 50 °C
